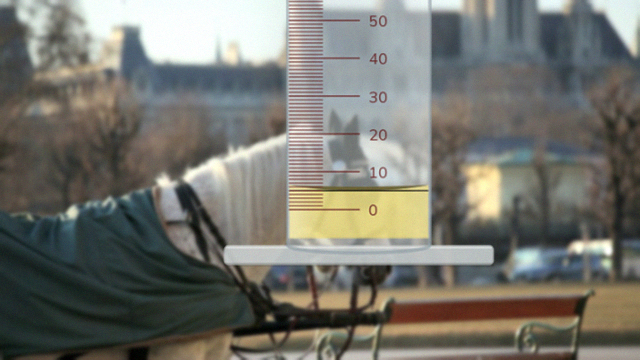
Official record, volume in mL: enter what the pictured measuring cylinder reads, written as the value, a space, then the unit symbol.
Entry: 5 mL
